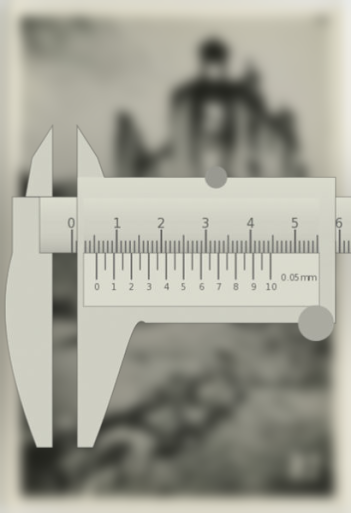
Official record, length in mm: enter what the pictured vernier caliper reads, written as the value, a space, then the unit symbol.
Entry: 5.5 mm
